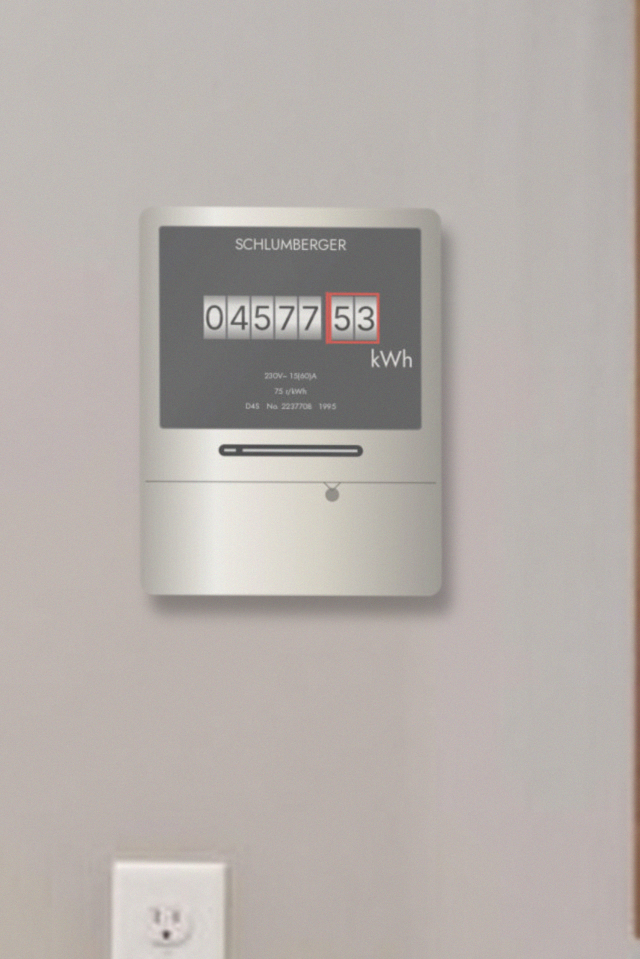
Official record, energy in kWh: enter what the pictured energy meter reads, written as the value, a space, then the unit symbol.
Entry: 4577.53 kWh
